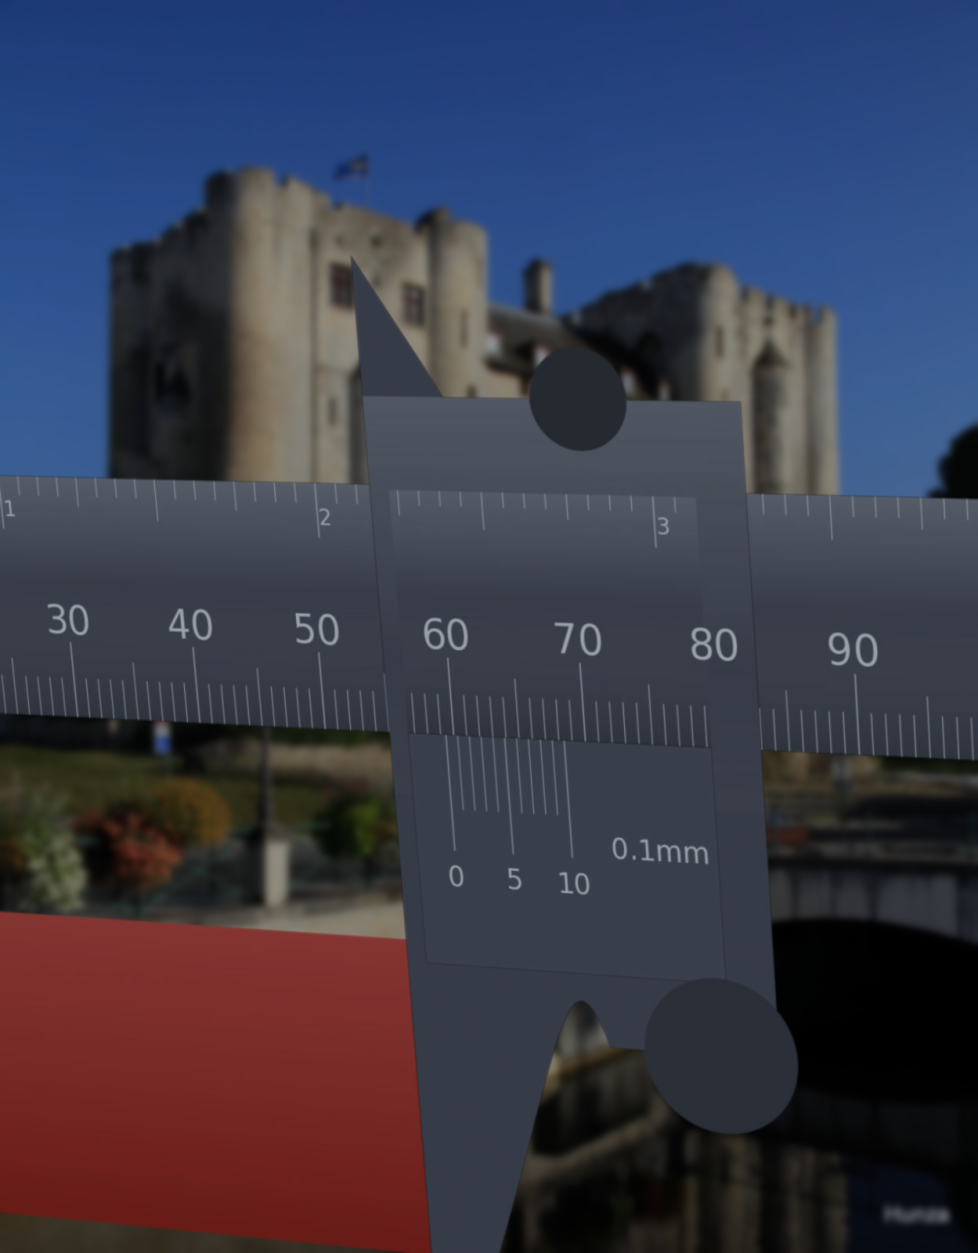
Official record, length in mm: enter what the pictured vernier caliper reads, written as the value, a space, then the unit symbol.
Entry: 59.4 mm
